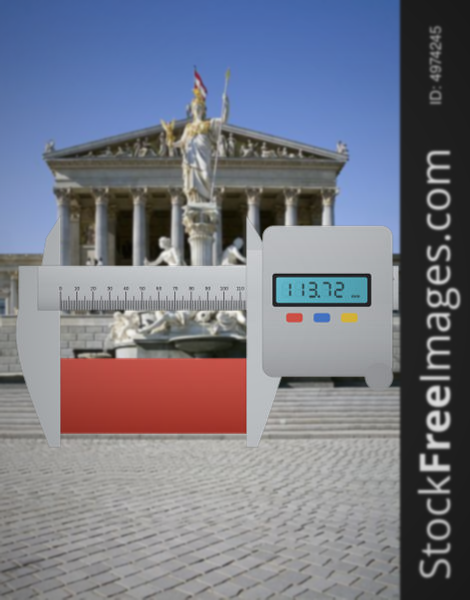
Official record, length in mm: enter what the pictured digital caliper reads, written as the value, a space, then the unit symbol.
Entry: 113.72 mm
